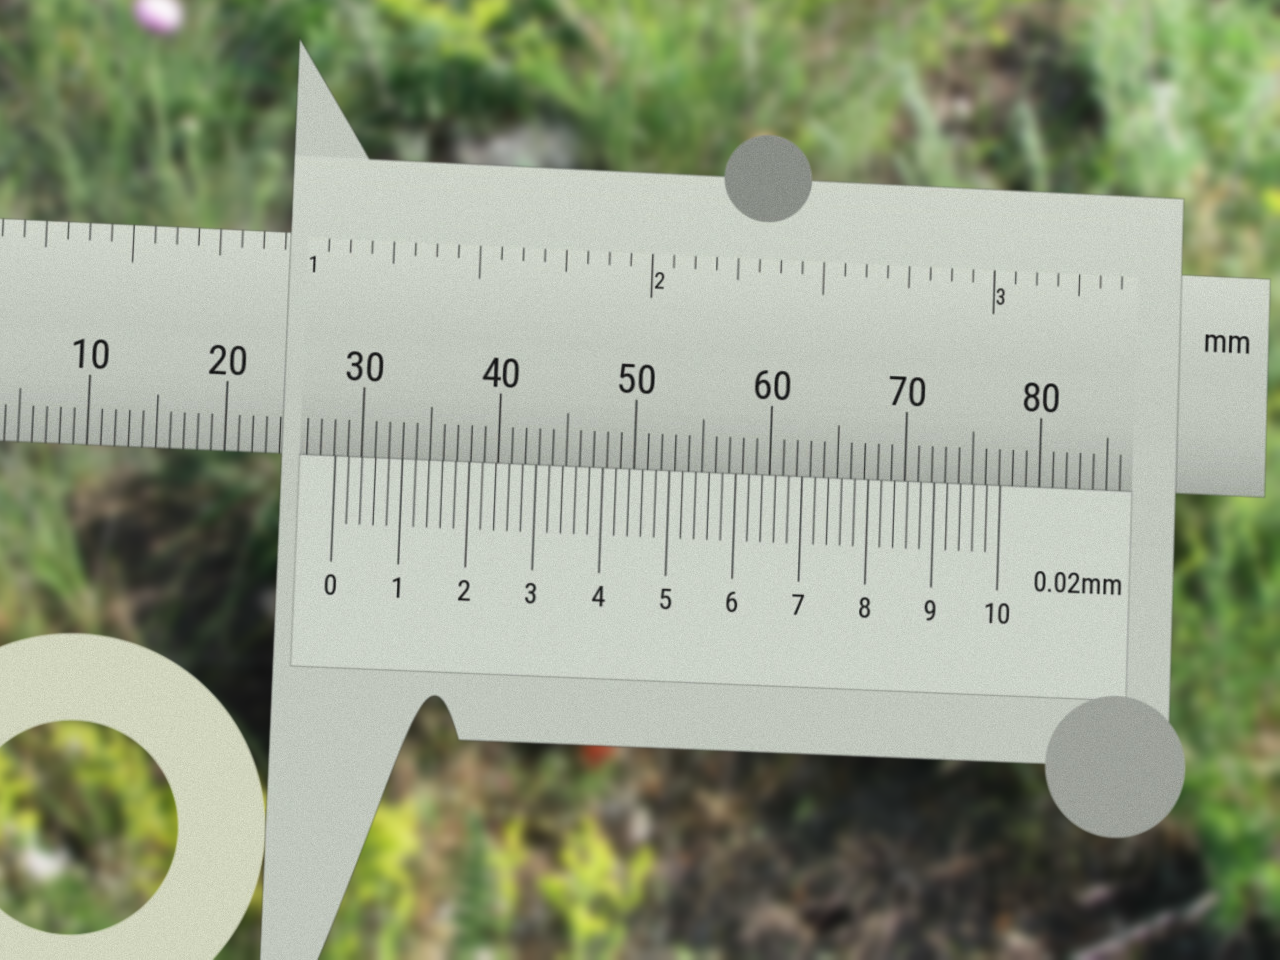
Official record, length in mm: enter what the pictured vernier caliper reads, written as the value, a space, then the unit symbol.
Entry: 28.1 mm
